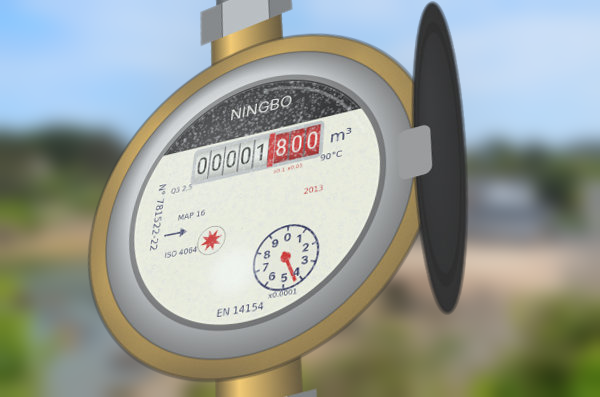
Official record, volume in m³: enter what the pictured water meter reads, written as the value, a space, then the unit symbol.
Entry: 1.8004 m³
